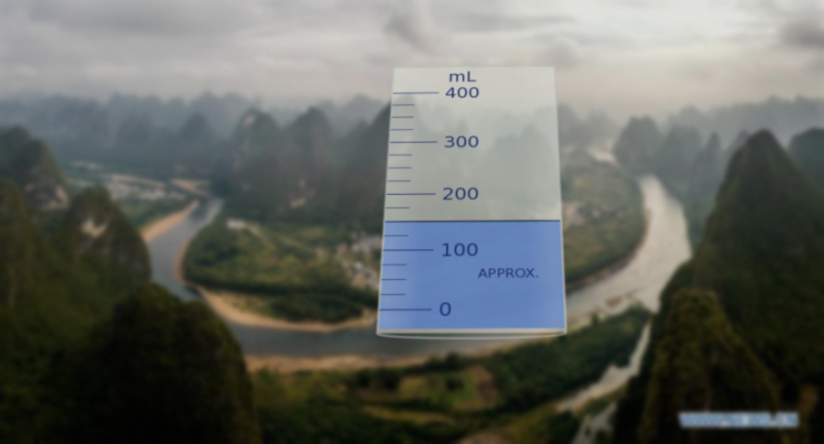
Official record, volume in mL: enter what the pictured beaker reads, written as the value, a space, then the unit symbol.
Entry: 150 mL
